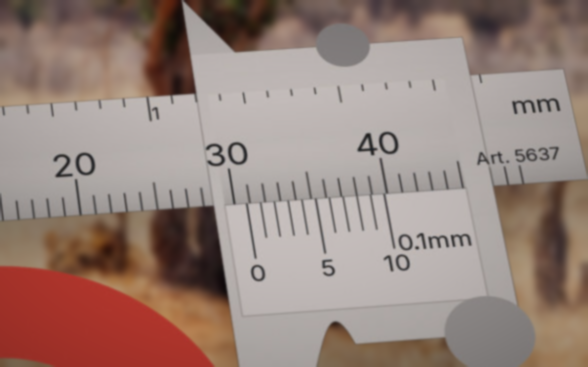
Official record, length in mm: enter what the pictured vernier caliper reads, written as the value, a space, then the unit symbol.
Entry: 30.8 mm
